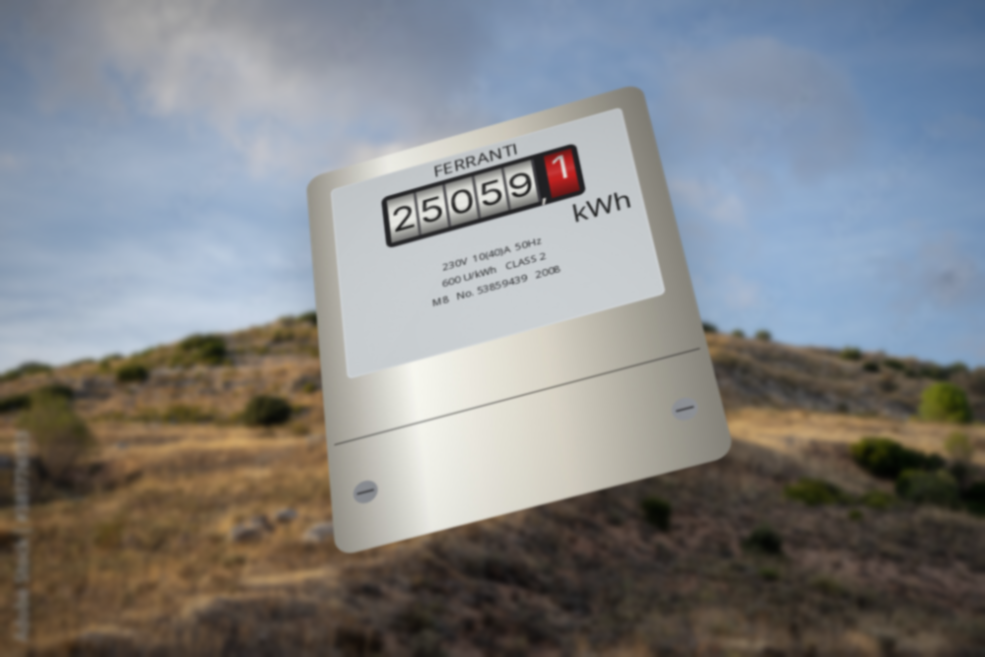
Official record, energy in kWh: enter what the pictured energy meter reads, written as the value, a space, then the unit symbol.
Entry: 25059.1 kWh
